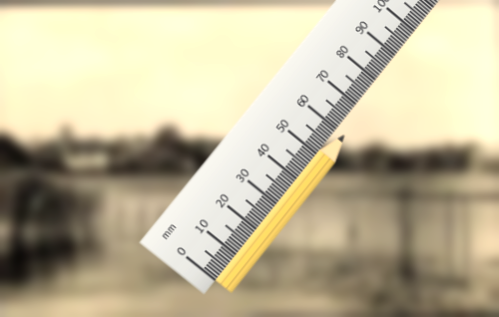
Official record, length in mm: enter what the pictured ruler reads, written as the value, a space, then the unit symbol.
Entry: 60 mm
